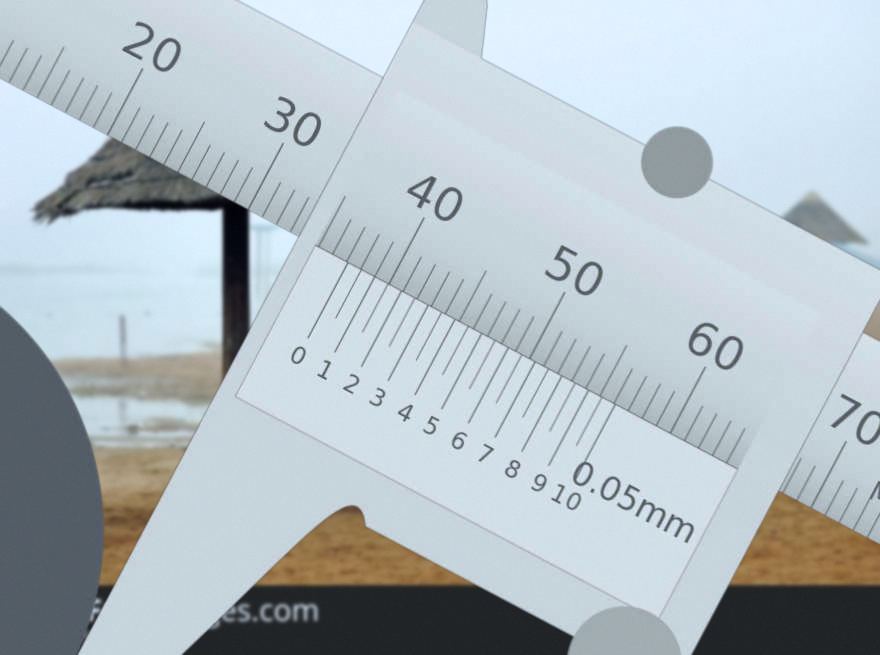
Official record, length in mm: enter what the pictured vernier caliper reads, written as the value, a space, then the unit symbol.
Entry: 37.1 mm
